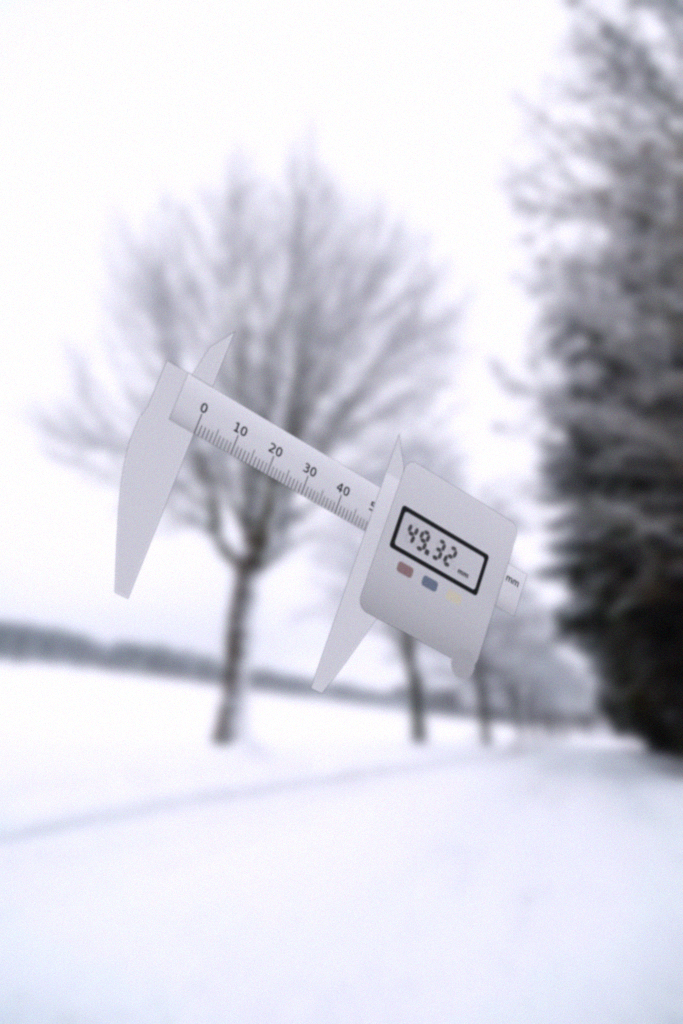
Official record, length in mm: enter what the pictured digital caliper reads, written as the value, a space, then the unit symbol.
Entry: 49.32 mm
